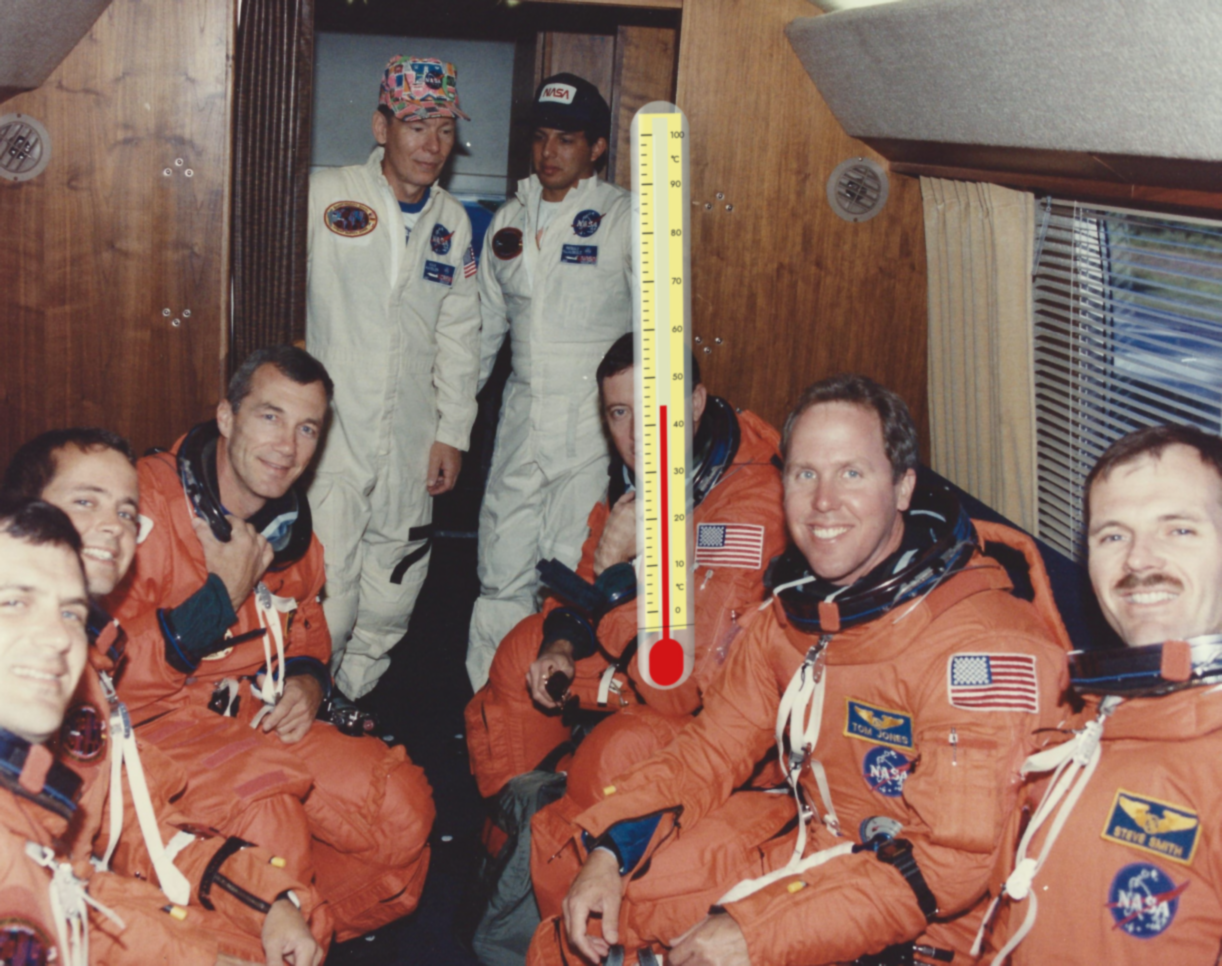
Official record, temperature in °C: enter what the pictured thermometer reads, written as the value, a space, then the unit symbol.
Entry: 44 °C
